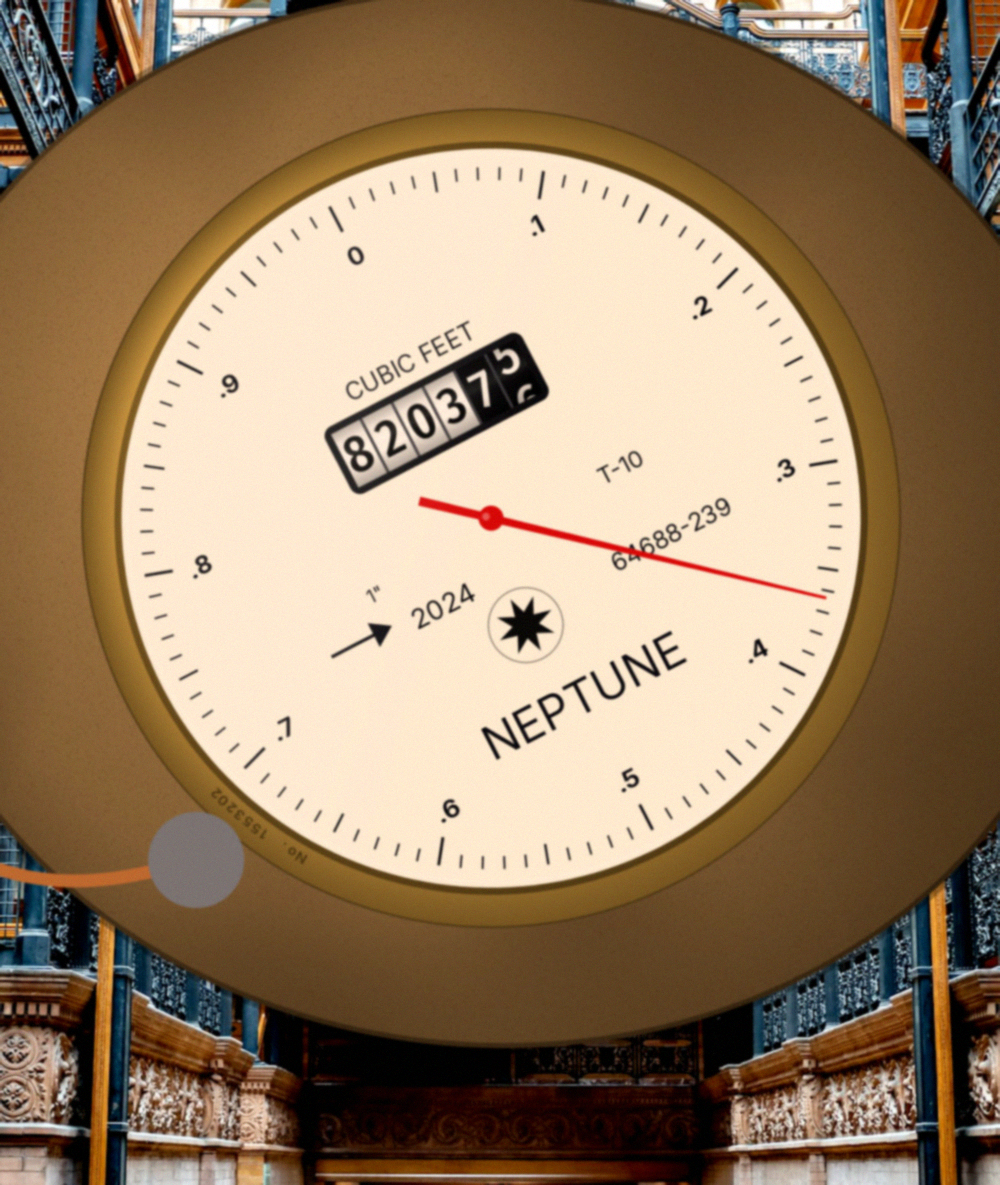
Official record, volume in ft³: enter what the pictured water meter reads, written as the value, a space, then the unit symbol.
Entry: 820375.36 ft³
